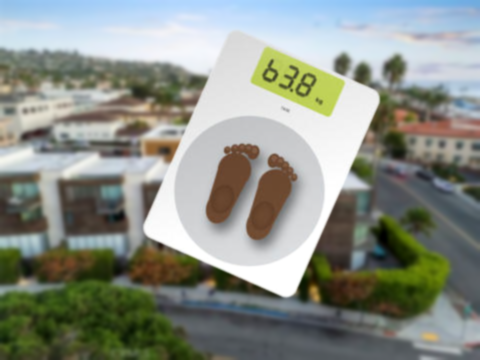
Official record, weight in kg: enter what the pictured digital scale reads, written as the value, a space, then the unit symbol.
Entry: 63.8 kg
